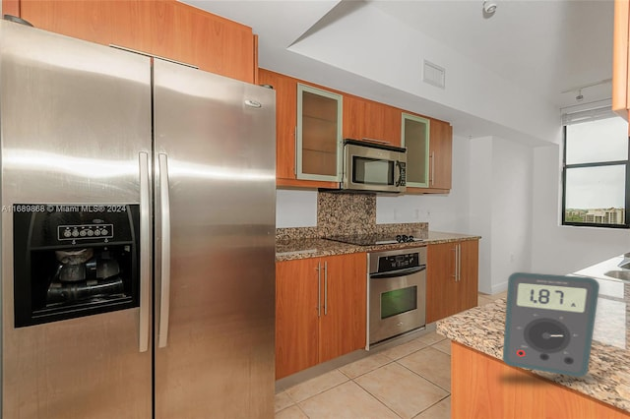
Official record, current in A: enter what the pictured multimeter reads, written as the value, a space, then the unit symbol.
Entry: 1.87 A
